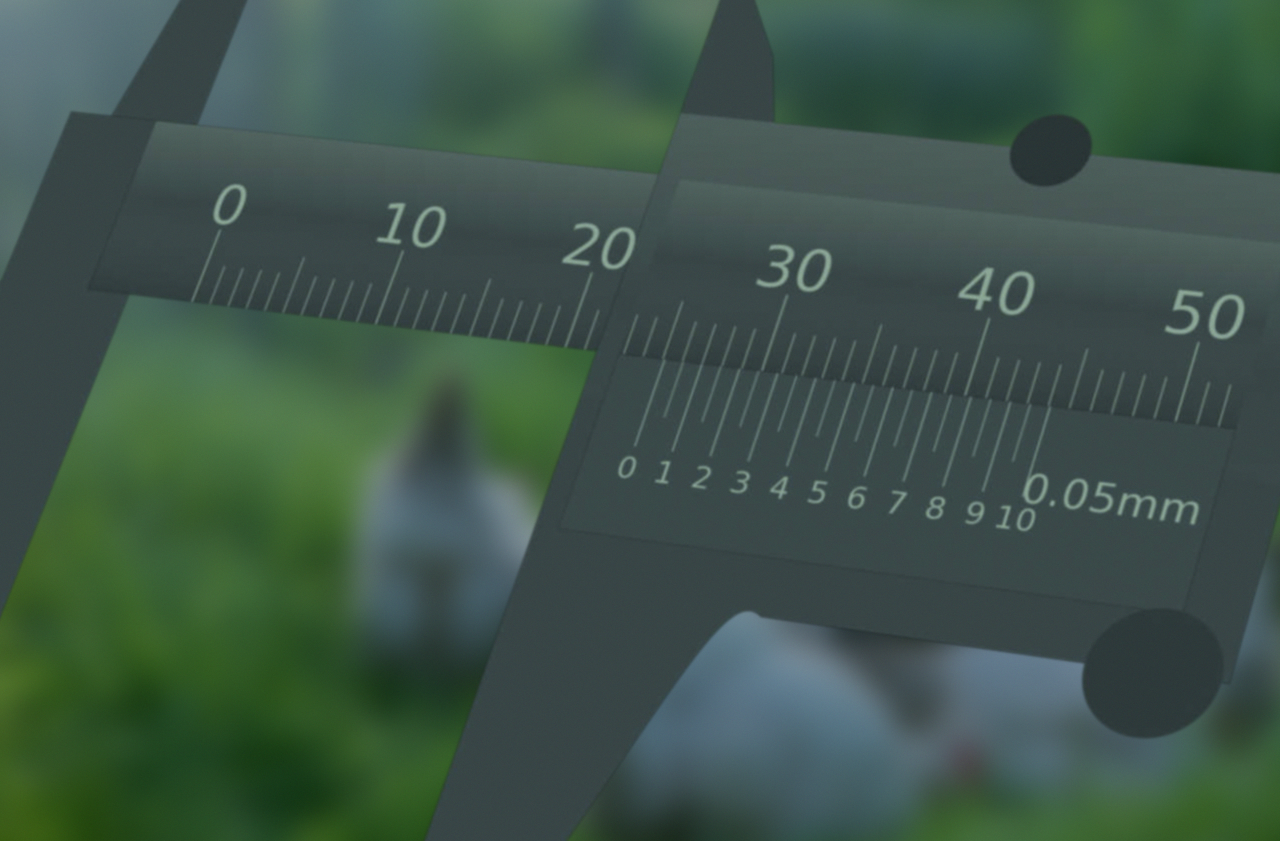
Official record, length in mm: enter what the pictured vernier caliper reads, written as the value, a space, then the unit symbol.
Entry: 25.1 mm
